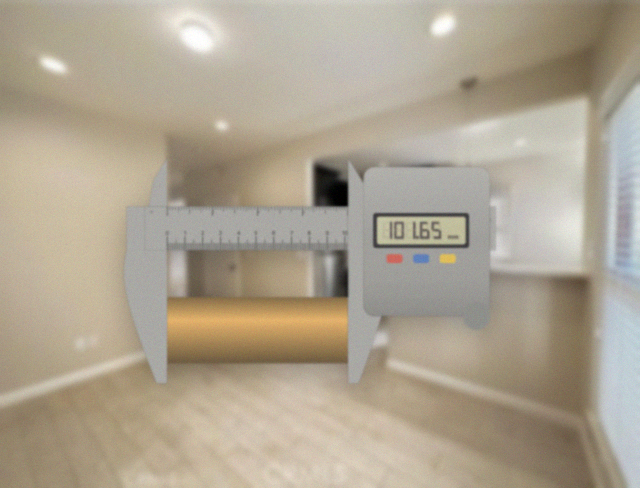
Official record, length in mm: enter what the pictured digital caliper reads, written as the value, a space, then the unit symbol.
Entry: 101.65 mm
